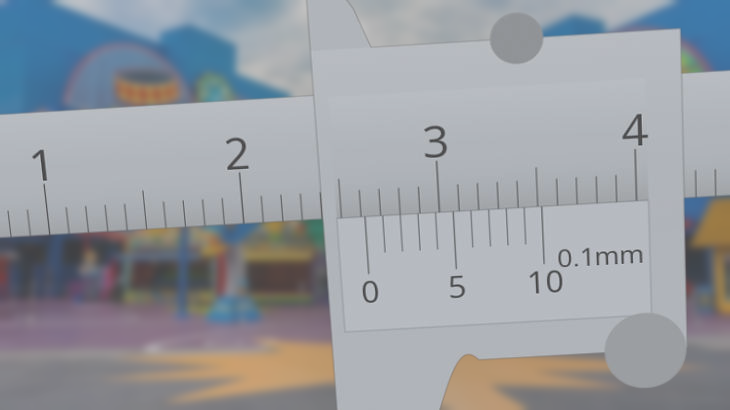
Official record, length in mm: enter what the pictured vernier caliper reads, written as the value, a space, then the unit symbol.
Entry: 26.2 mm
